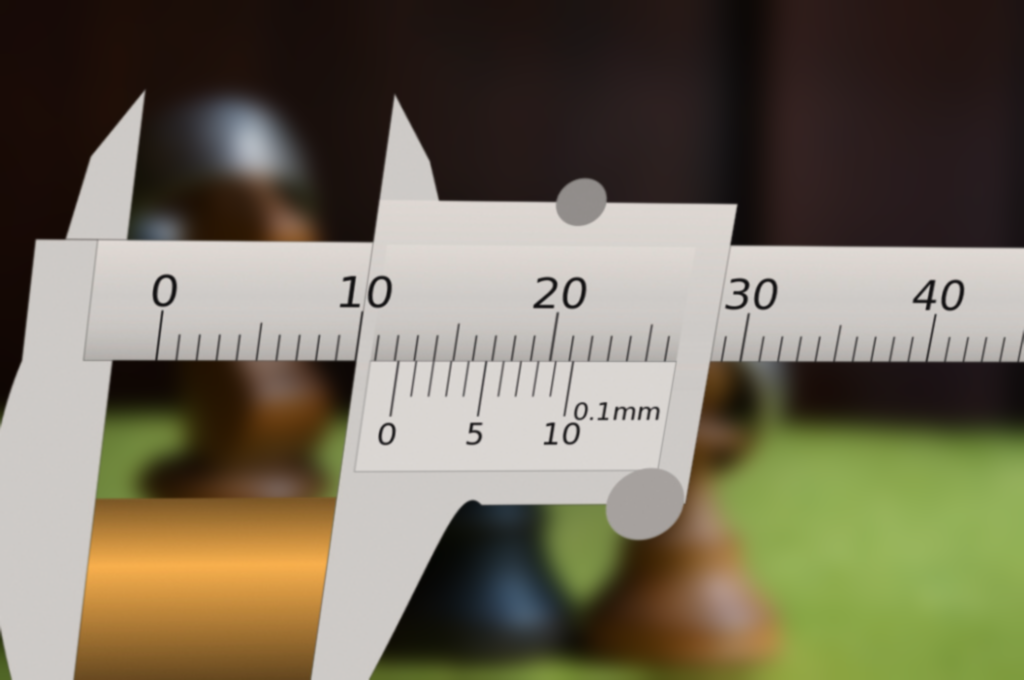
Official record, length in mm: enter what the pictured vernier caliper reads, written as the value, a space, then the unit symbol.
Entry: 12.2 mm
